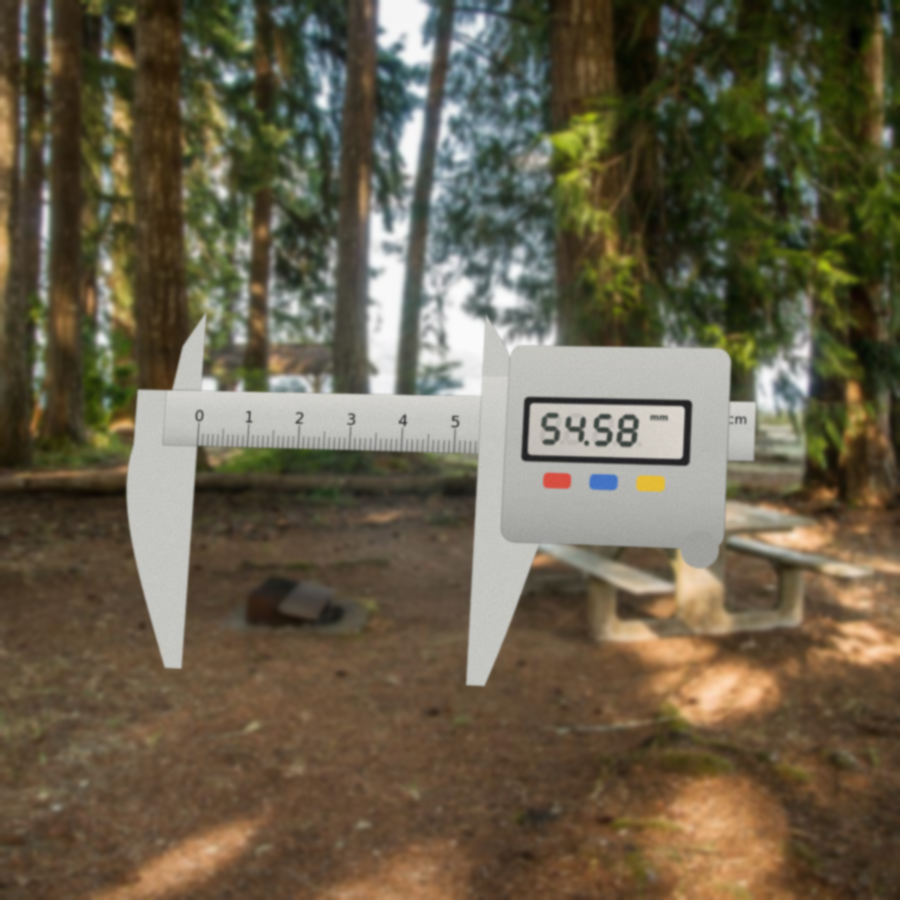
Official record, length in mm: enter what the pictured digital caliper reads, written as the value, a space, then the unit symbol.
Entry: 54.58 mm
